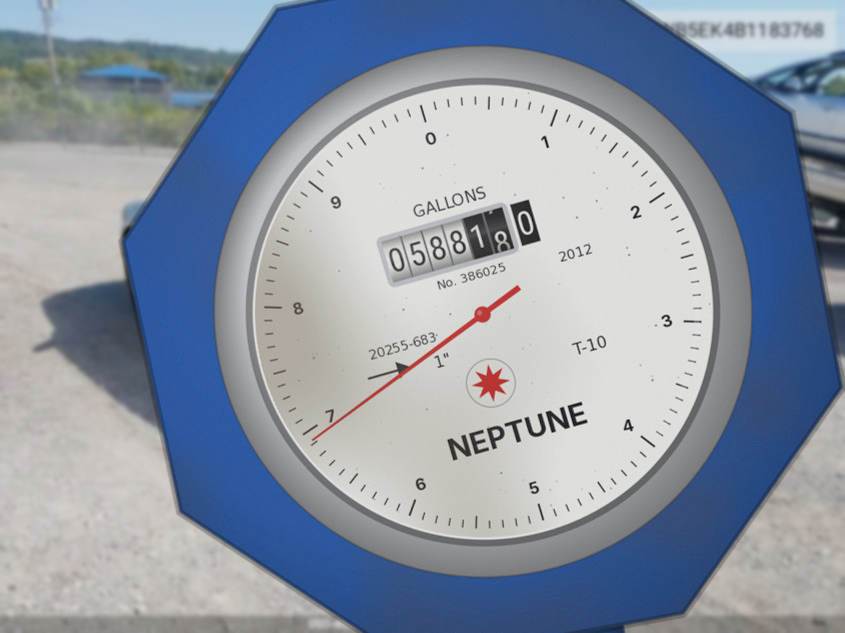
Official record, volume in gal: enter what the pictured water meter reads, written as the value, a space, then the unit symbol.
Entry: 588176.9 gal
